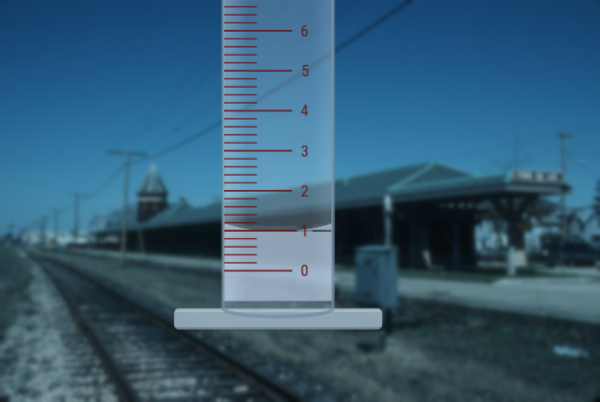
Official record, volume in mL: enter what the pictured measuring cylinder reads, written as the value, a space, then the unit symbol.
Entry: 1 mL
